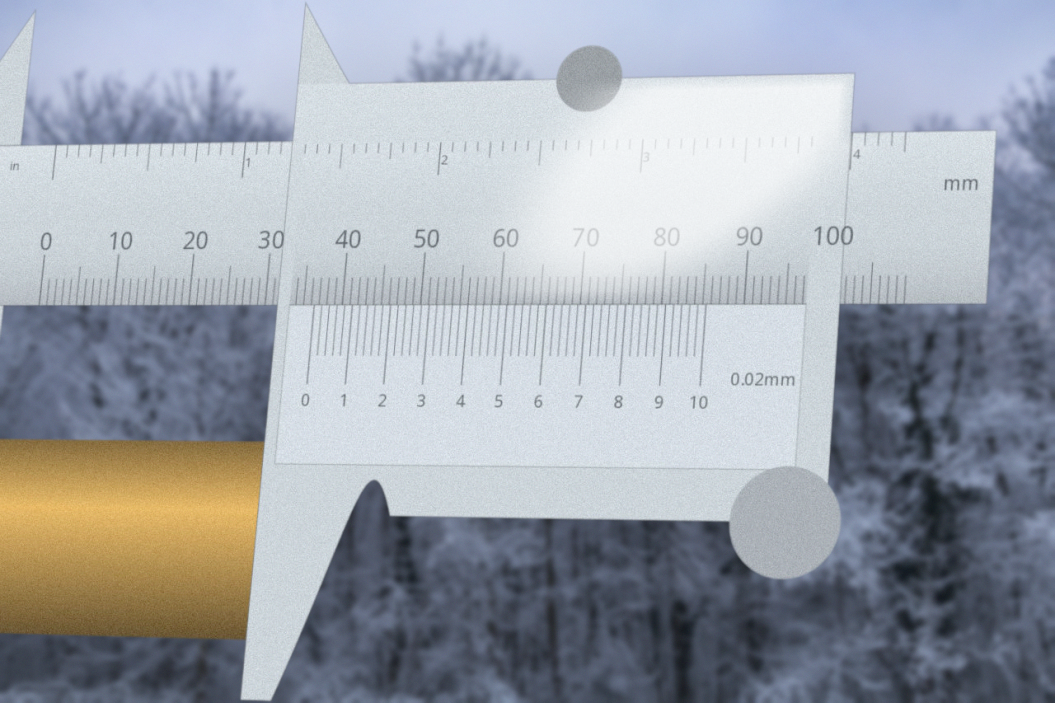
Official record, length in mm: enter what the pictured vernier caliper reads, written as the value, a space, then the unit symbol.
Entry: 36.4 mm
